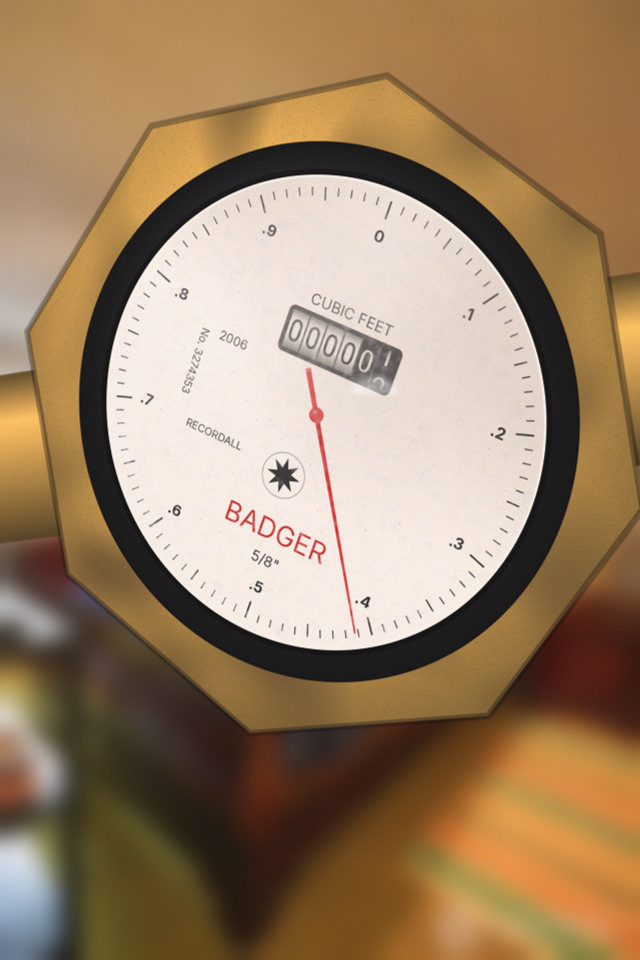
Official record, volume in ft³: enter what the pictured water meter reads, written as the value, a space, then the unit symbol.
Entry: 1.41 ft³
